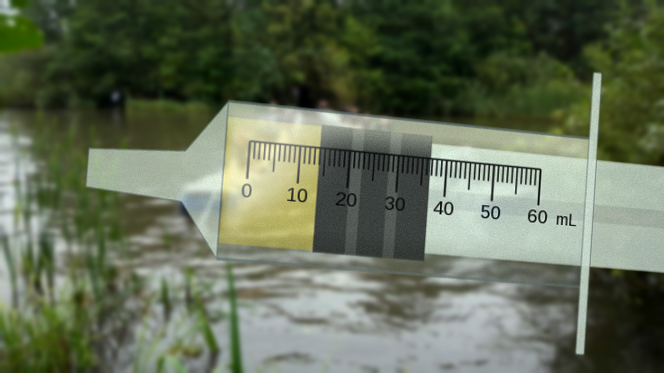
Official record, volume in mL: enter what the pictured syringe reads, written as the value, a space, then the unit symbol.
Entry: 14 mL
